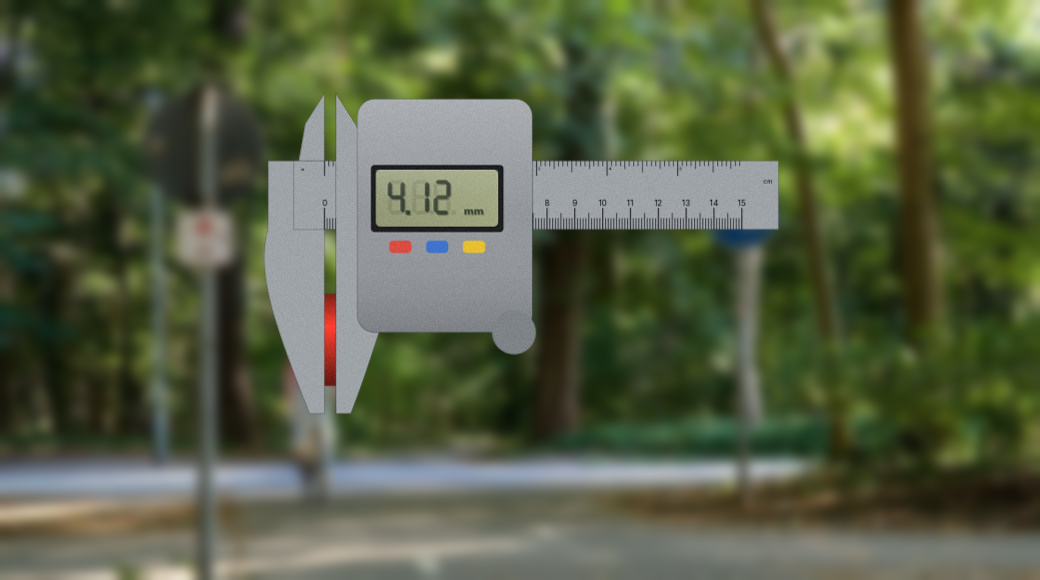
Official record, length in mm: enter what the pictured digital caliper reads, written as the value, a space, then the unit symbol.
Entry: 4.12 mm
